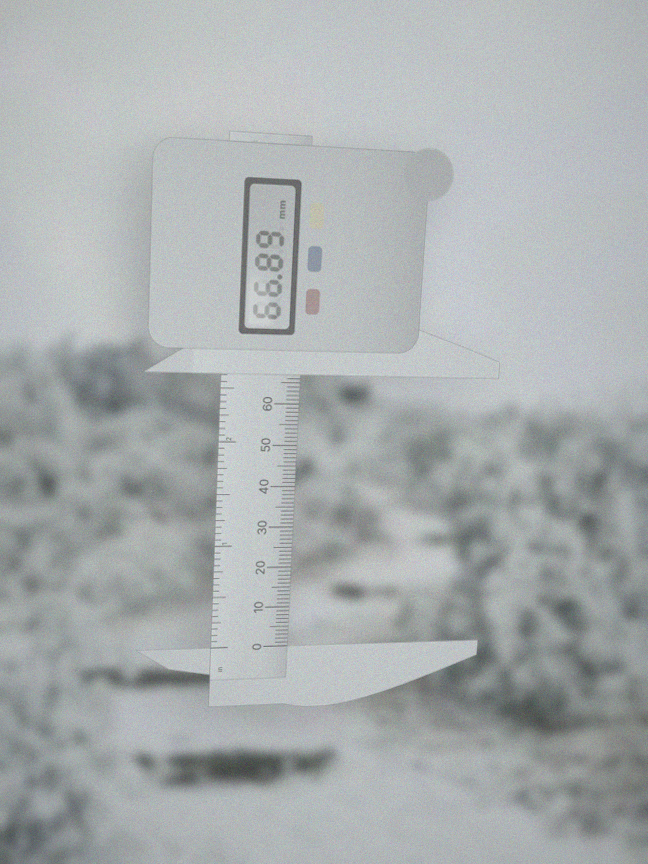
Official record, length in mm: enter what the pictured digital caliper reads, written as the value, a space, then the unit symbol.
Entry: 66.89 mm
